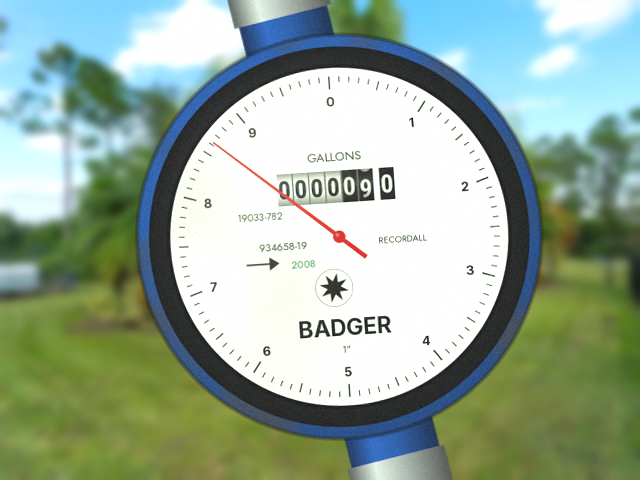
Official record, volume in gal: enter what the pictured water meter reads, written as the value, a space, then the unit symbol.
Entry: 88.6 gal
